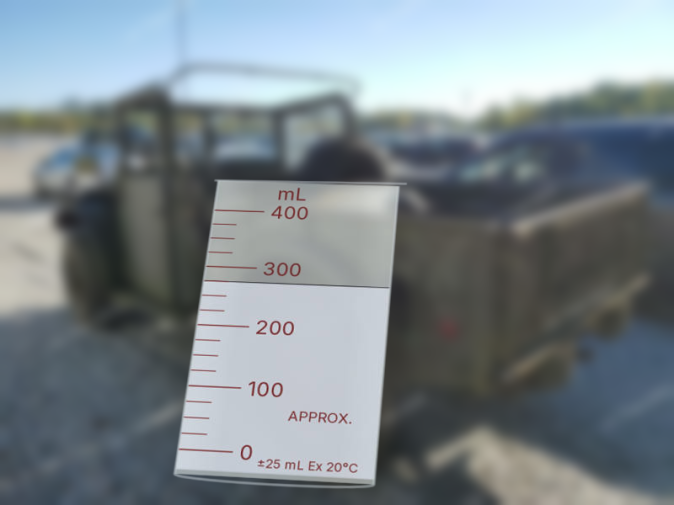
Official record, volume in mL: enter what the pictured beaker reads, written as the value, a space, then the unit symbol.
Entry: 275 mL
